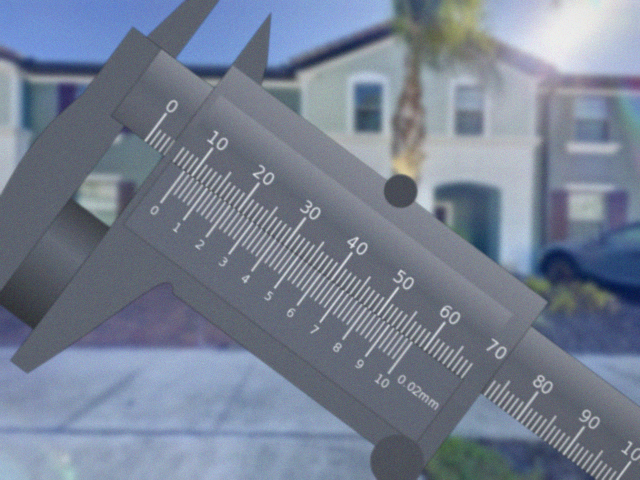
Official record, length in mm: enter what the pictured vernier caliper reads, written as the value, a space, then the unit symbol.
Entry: 8.5 mm
